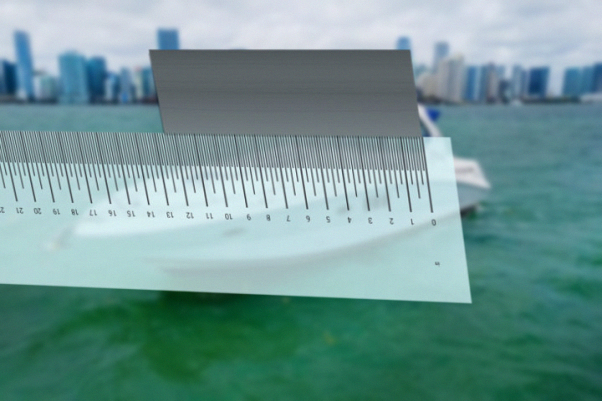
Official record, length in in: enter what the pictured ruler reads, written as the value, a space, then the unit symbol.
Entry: 12.5 in
